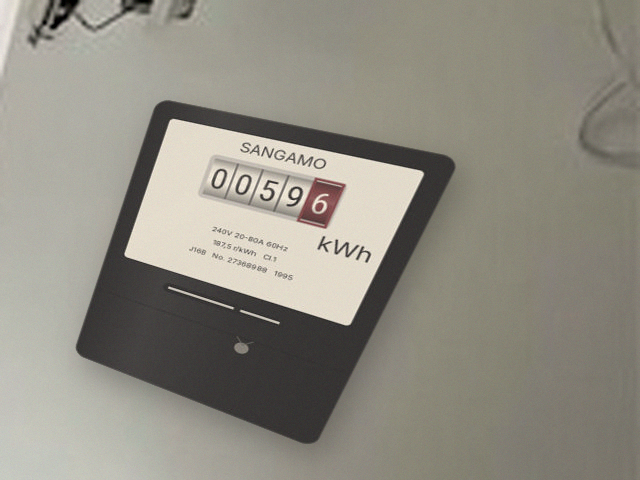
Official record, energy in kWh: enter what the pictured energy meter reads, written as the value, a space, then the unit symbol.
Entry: 59.6 kWh
